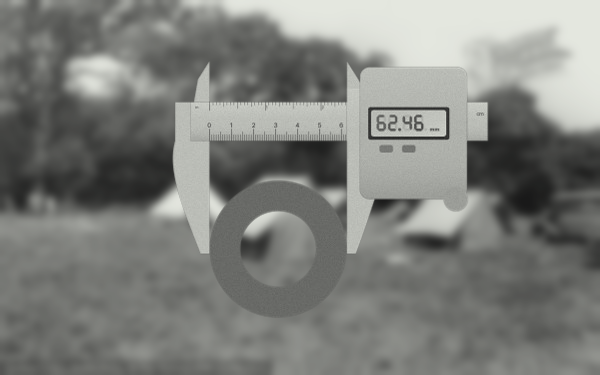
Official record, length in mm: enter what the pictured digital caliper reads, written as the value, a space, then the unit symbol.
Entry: 62.46 mm
